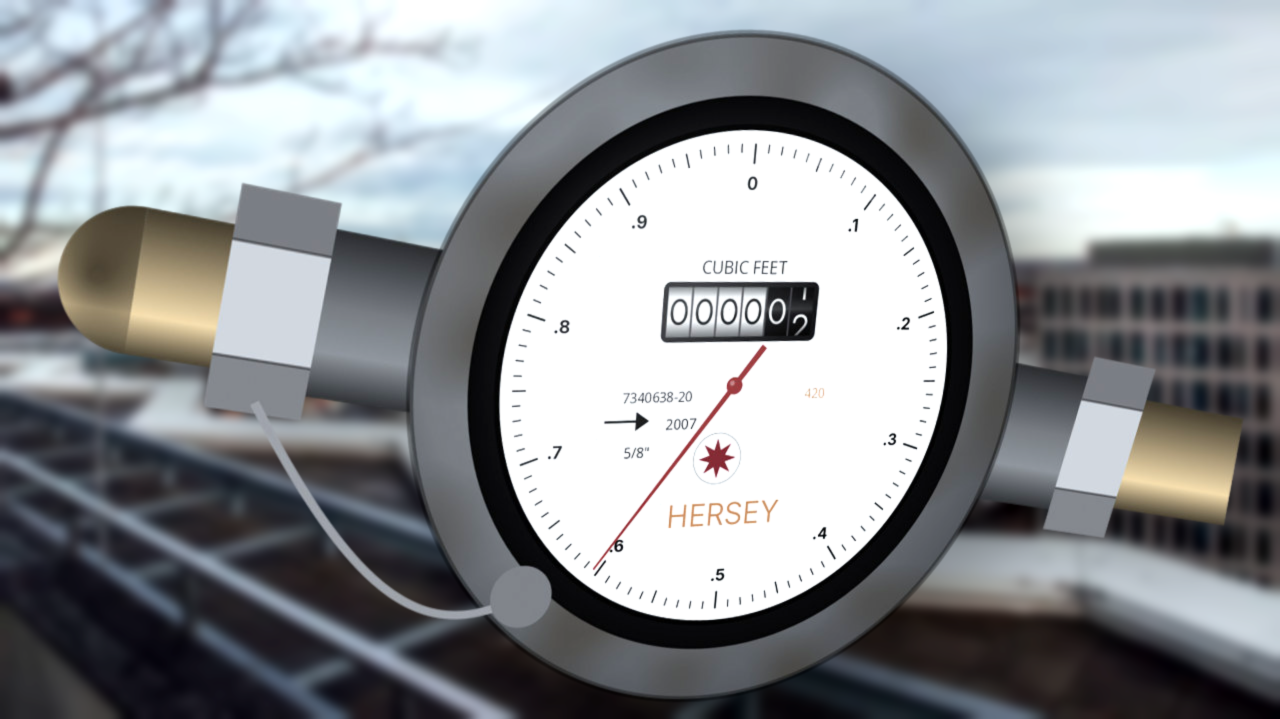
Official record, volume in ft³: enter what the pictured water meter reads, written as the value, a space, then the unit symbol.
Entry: 1.60 ft³
